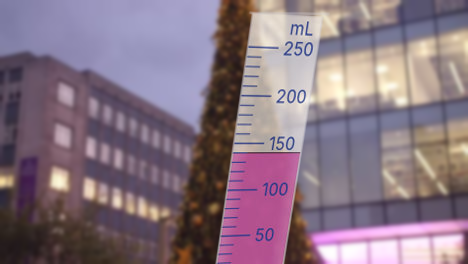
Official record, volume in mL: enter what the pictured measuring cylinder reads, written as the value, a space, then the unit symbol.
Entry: 140 mL
